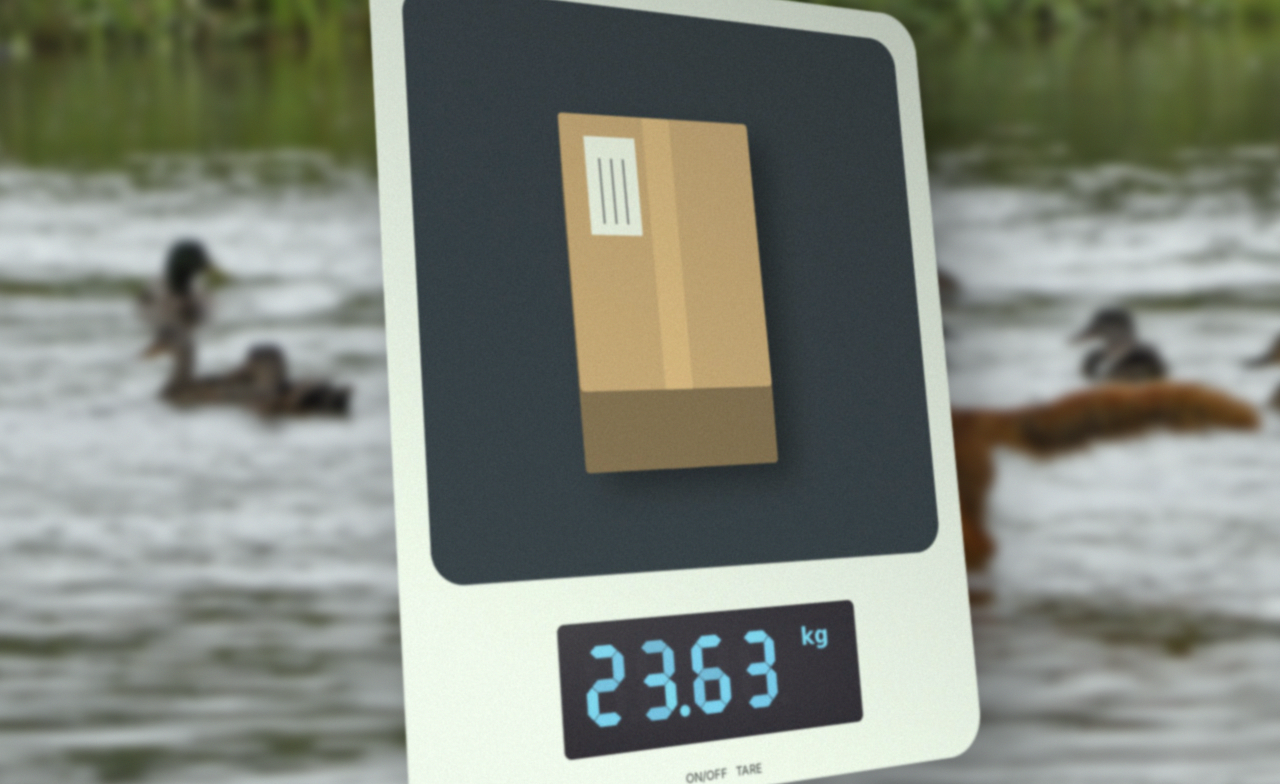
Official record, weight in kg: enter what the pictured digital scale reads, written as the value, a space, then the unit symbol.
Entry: 23.63 kg
